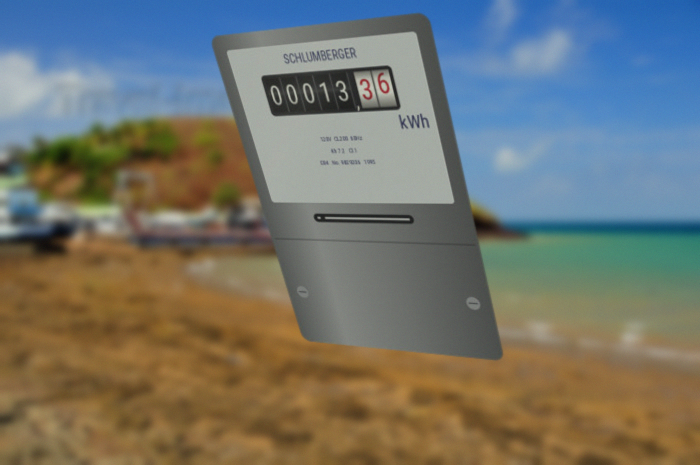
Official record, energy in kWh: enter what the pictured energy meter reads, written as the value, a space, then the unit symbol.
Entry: 13.36 kWh
